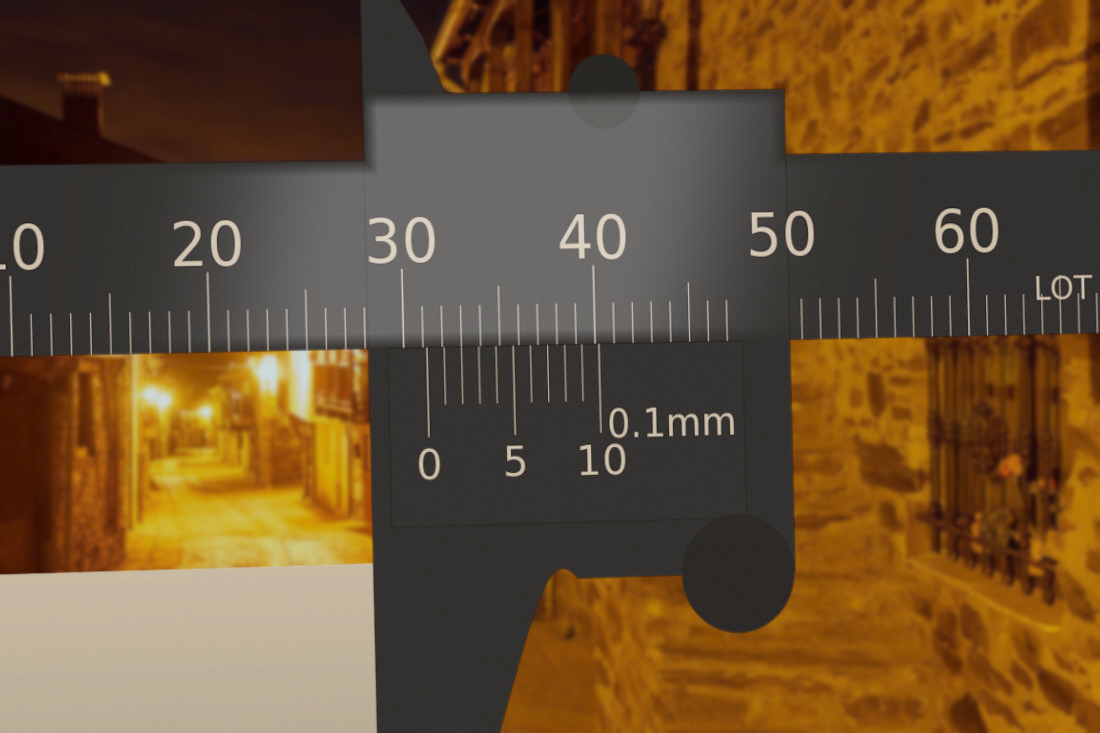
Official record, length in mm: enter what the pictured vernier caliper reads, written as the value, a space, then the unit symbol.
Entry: 31.2 mm
